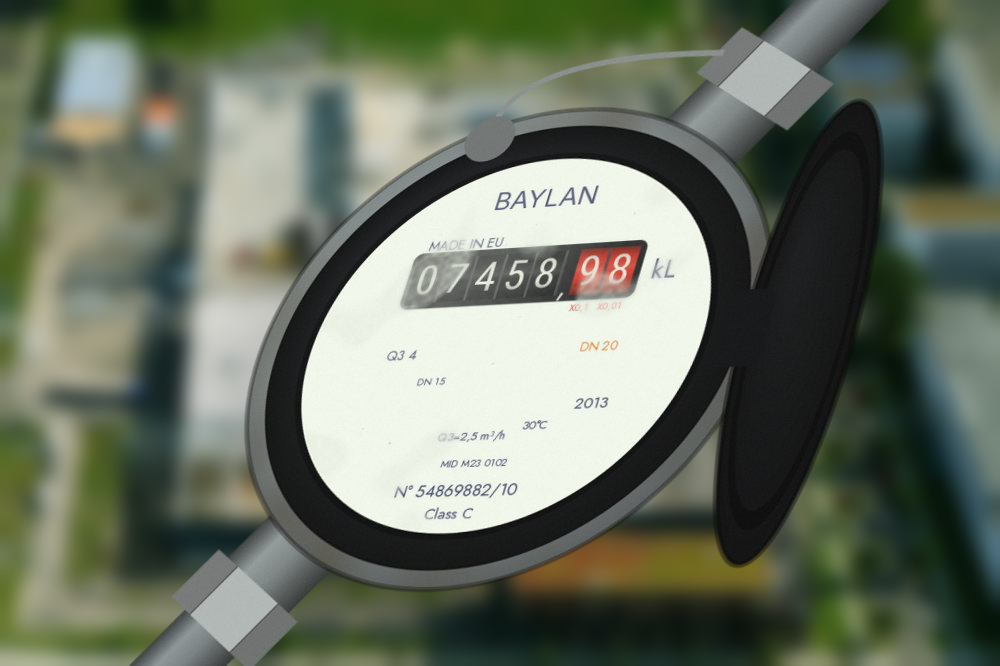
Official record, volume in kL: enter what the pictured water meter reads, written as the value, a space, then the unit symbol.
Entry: 7458.98 kL
